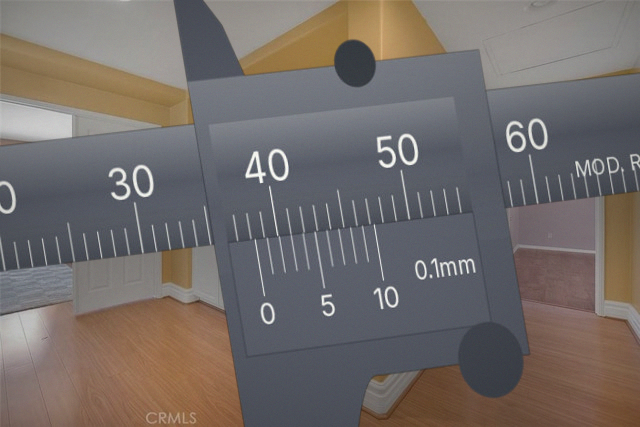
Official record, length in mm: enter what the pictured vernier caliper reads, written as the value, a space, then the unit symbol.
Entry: 38.3 mm
